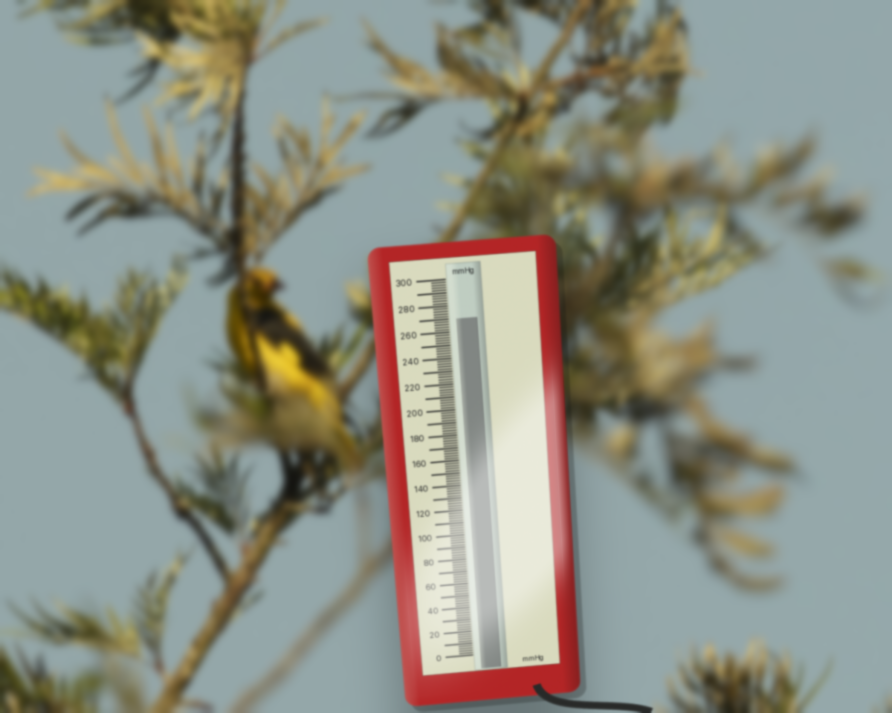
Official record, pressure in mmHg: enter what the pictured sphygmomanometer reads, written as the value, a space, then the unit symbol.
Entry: 270 mmHg
